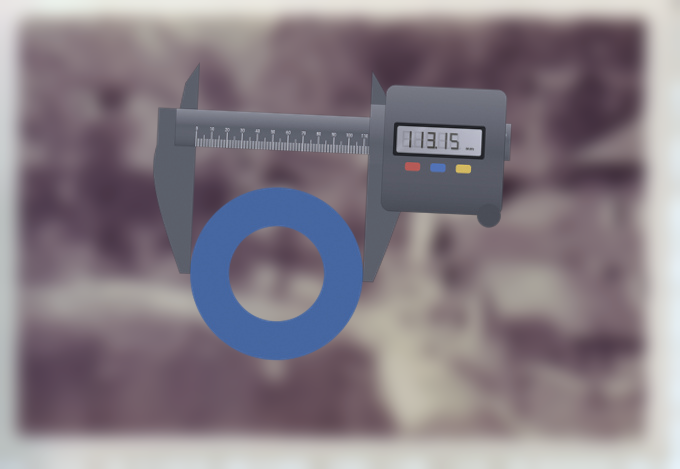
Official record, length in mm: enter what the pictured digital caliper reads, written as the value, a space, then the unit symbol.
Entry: 113.15 mm
